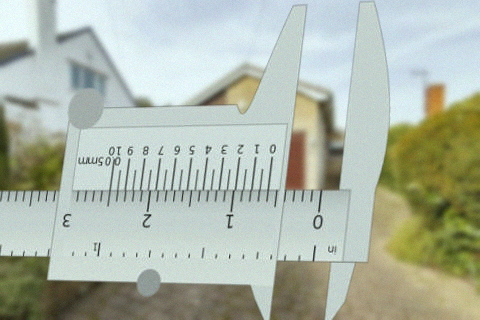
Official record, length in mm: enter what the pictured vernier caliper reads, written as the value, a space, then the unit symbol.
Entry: 6.0 mm
